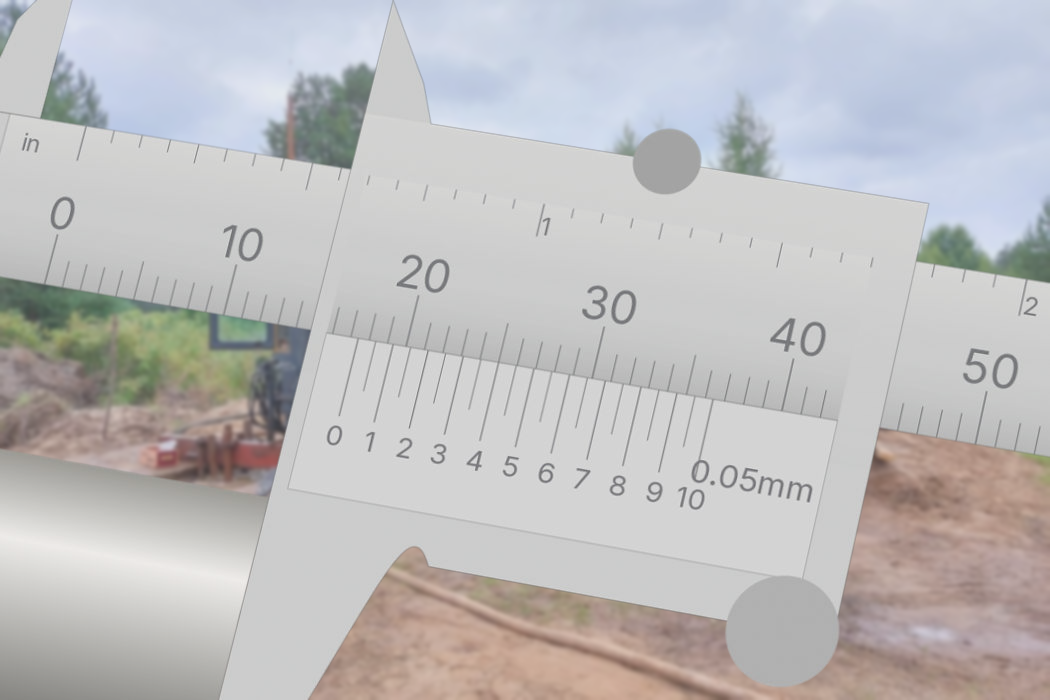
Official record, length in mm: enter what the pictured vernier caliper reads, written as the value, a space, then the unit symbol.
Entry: 17.4 mm
